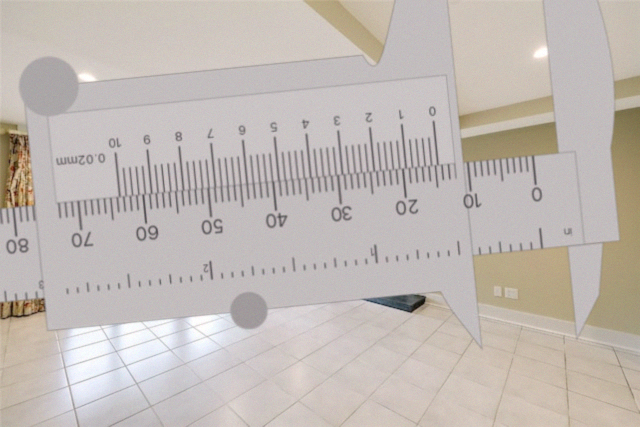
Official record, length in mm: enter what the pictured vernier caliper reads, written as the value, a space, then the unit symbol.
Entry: 14.6 mm
